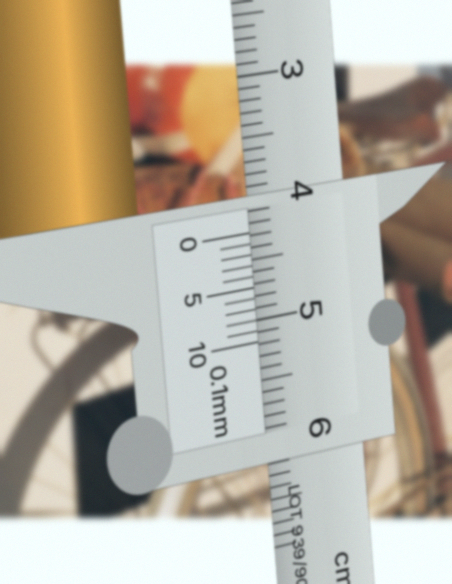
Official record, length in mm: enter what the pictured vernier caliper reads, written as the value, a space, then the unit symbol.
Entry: 42.8 mm
